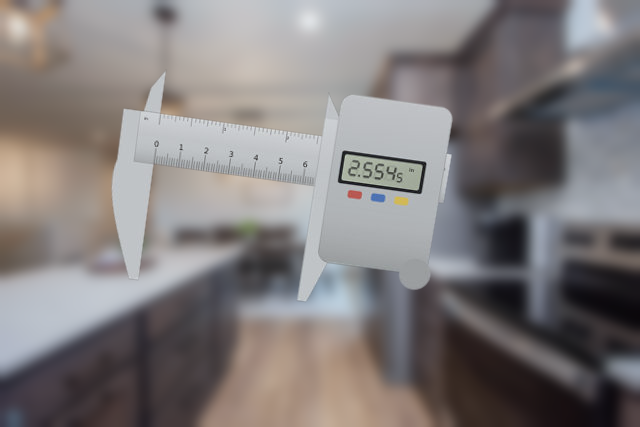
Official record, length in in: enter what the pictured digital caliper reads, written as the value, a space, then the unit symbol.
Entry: 2.5545 in
